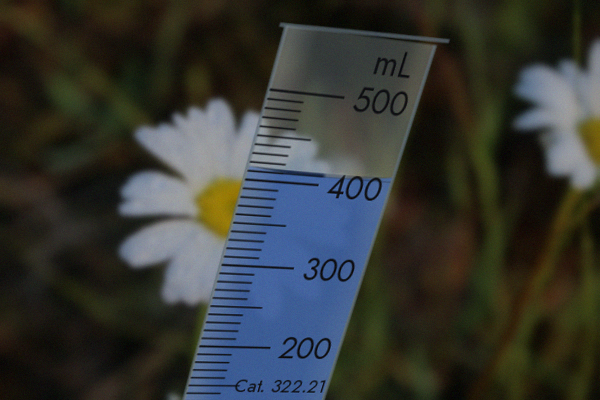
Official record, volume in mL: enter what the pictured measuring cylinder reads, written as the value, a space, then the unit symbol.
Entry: 410 mL
